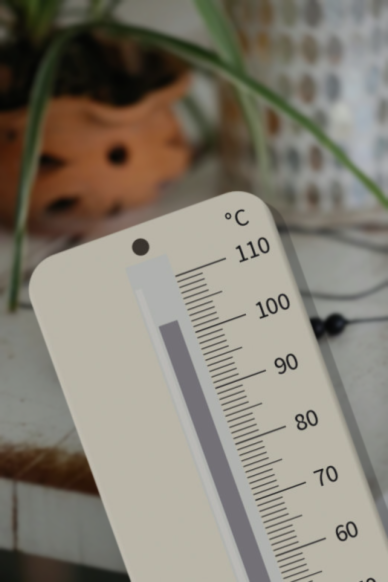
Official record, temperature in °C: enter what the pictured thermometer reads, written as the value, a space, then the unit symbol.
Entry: 103 °C
